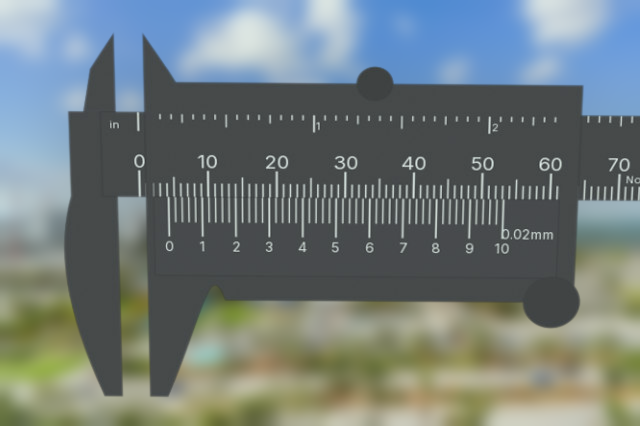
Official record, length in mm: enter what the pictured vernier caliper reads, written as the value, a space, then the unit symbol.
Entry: 4.2 mm
